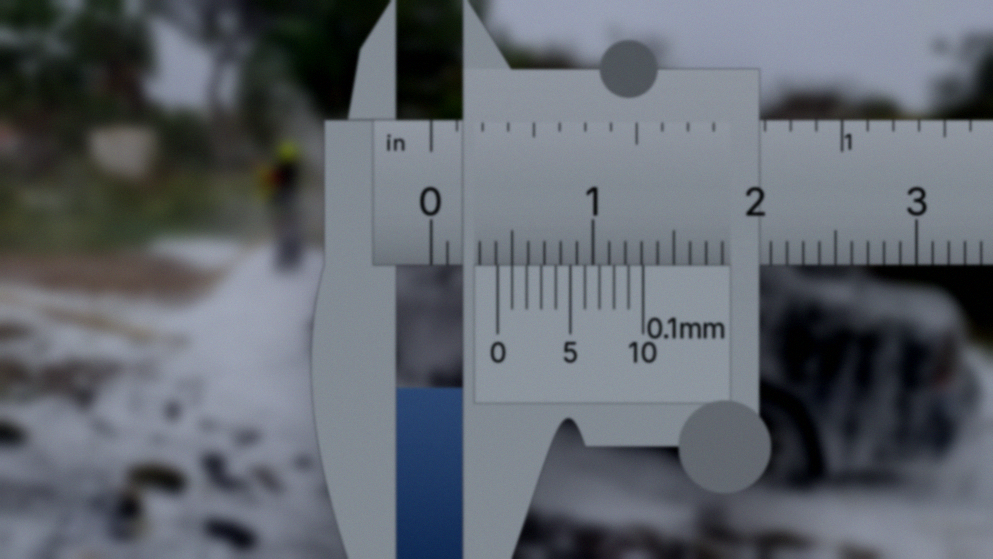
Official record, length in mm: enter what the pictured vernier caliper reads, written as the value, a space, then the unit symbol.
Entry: 4.1 mm
